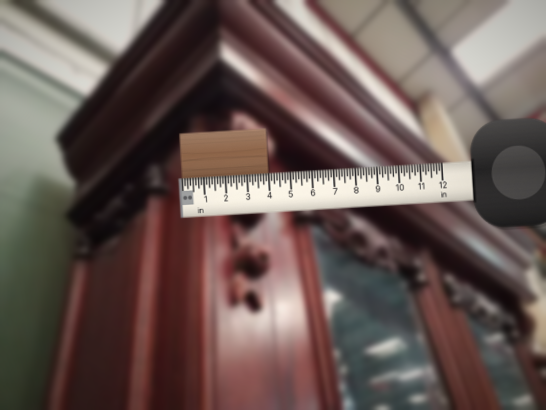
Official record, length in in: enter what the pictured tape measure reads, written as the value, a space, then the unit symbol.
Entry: 4 in
